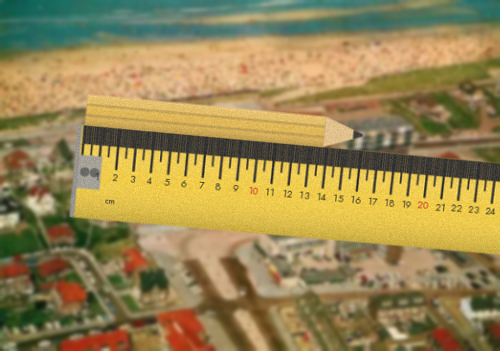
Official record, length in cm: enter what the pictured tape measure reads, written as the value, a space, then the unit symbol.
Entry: 16 cm
